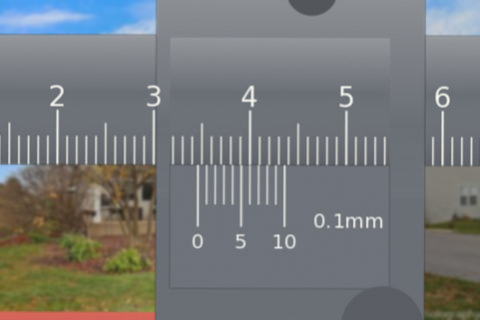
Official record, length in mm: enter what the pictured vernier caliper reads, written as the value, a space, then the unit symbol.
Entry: 34.6 mm
